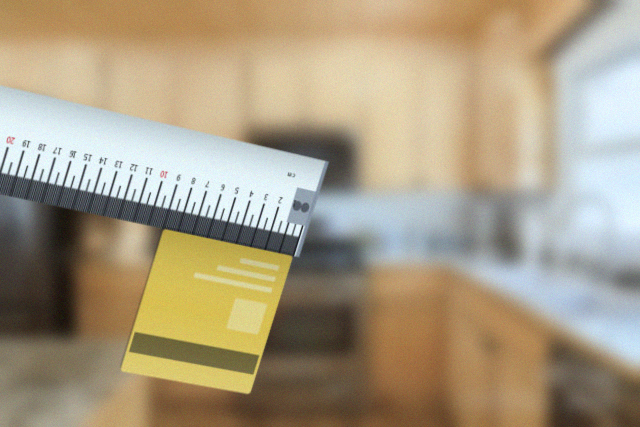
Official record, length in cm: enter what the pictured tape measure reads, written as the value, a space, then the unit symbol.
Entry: 9 cm
